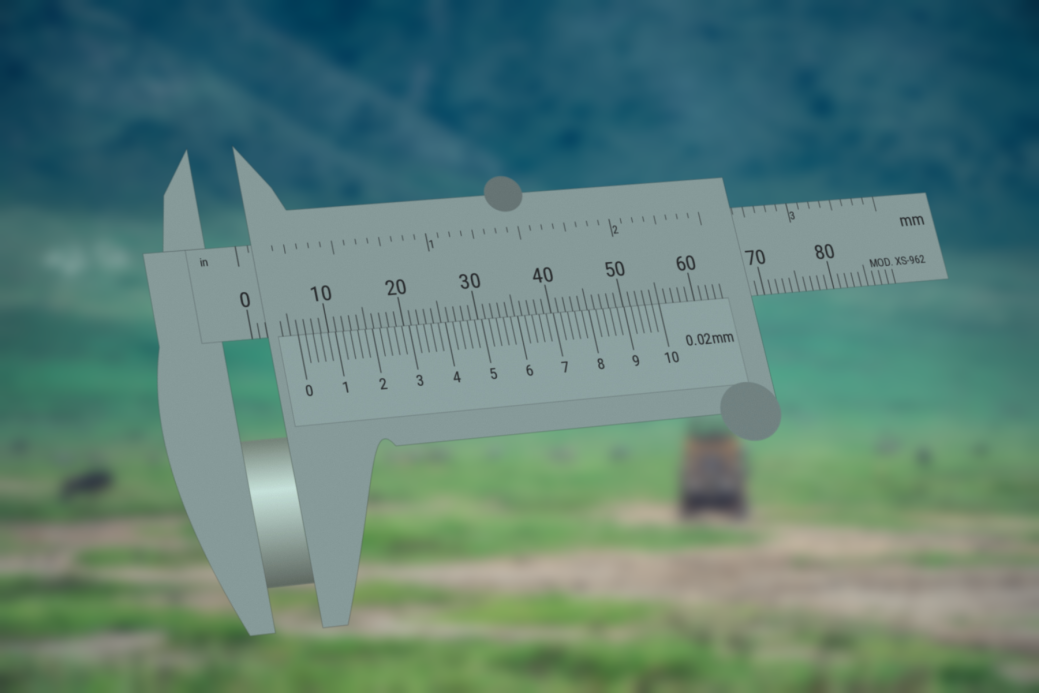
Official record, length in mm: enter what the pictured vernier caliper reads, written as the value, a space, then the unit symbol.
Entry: 6.0 mm
